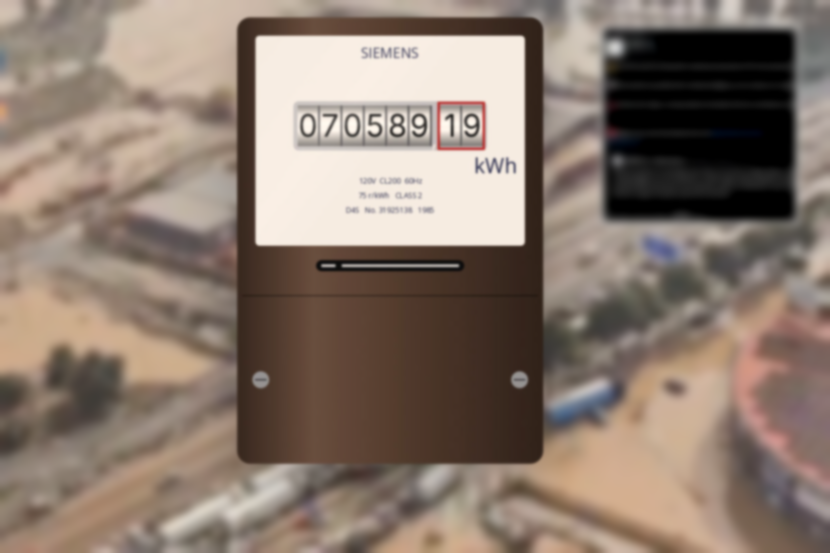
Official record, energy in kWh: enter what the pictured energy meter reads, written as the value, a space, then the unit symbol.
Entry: 70589.19 kWh
